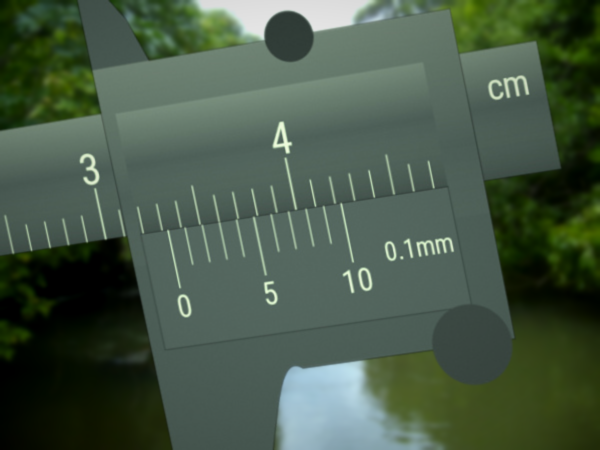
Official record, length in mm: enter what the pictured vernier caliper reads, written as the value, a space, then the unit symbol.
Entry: 33.3 mm
